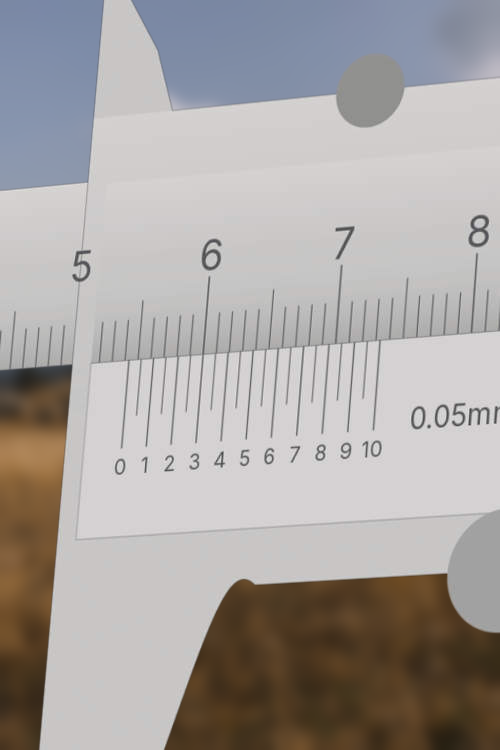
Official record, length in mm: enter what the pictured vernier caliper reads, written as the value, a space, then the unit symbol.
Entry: 54.3 mm
